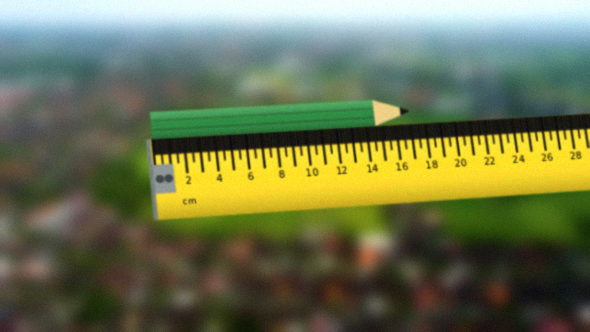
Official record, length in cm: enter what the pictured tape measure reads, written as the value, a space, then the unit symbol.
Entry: 17 cm
